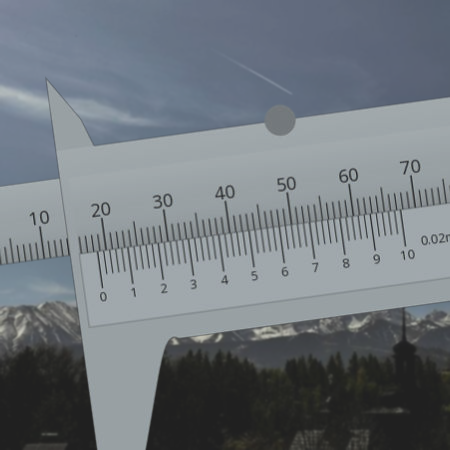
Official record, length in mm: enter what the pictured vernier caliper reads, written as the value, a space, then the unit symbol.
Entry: 18.6 mm
